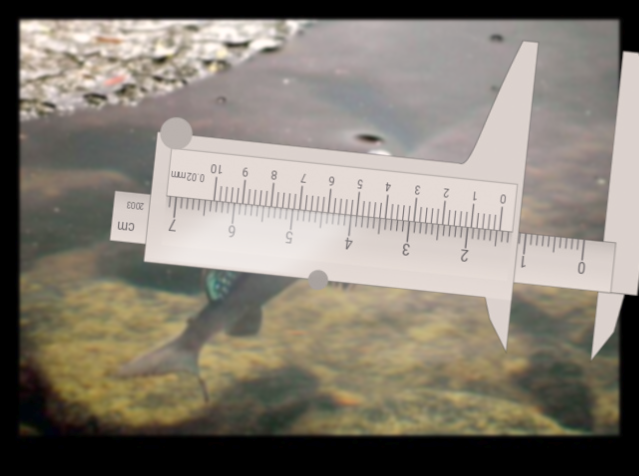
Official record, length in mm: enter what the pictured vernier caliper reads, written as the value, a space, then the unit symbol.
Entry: 14.5 mm
